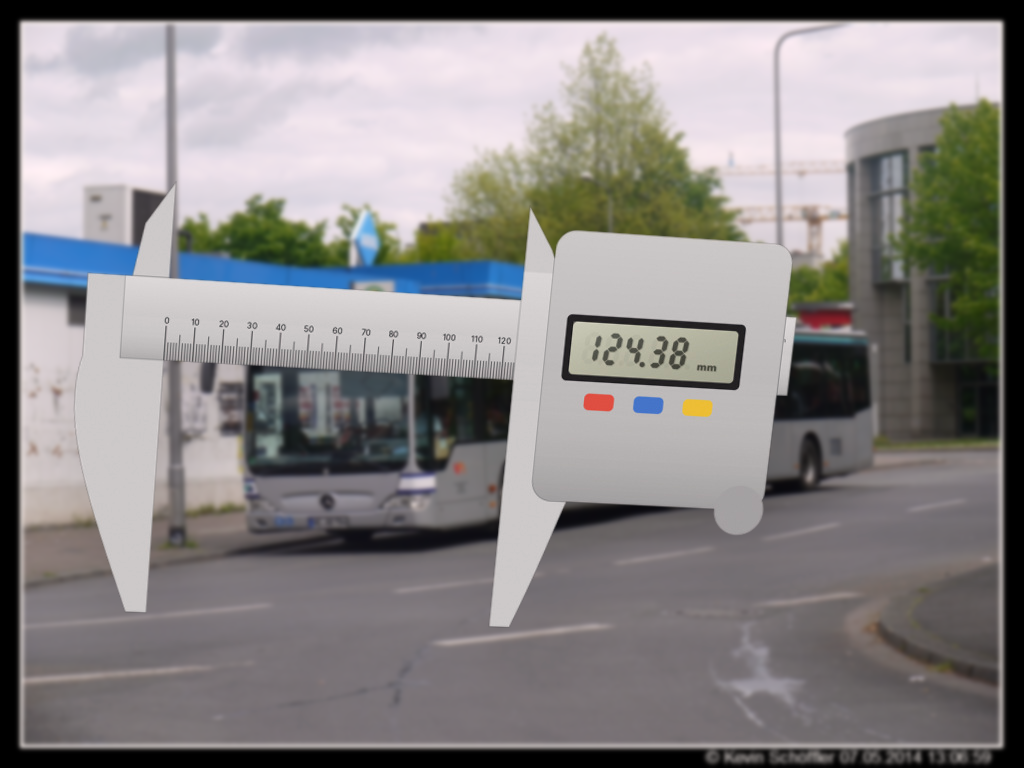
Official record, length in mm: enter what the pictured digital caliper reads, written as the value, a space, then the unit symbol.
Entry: 124.38 mm
